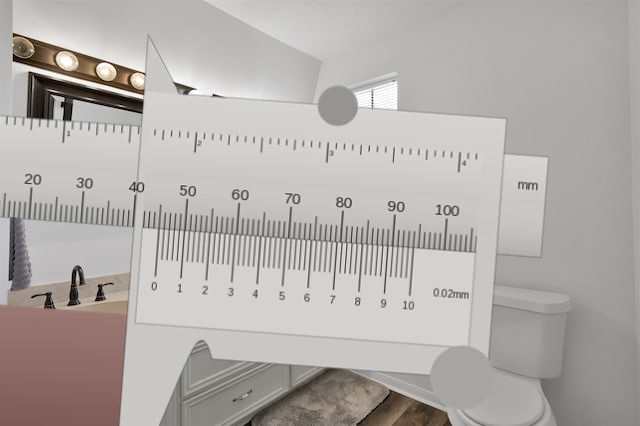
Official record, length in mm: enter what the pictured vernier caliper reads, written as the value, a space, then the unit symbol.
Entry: 45.0 mm
